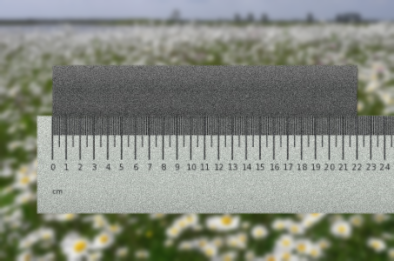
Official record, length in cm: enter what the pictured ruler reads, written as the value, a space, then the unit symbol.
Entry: 22 cm
